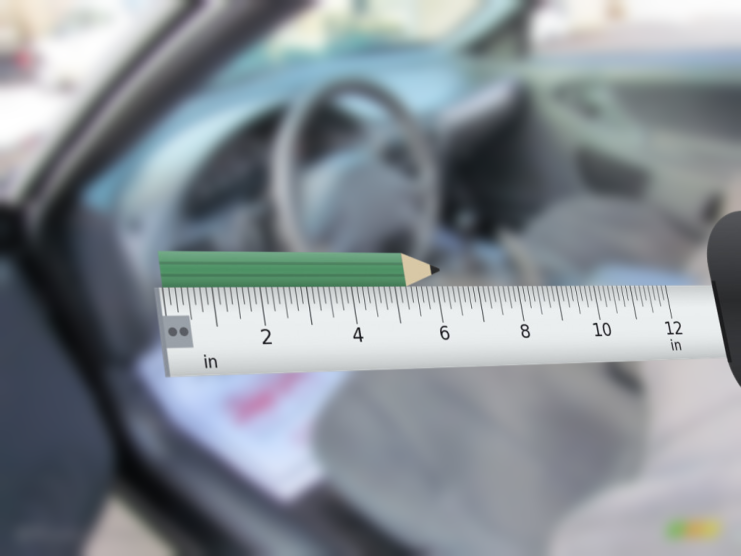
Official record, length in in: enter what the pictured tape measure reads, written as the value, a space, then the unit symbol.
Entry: 6.125 in
